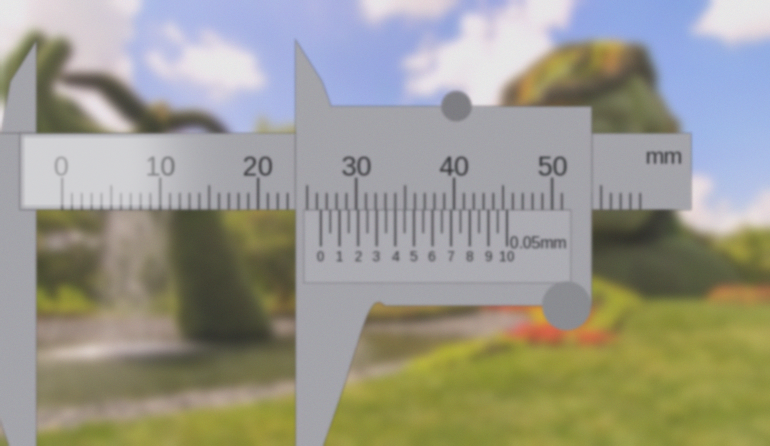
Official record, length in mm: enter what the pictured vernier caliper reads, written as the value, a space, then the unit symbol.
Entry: 26.4 mm
